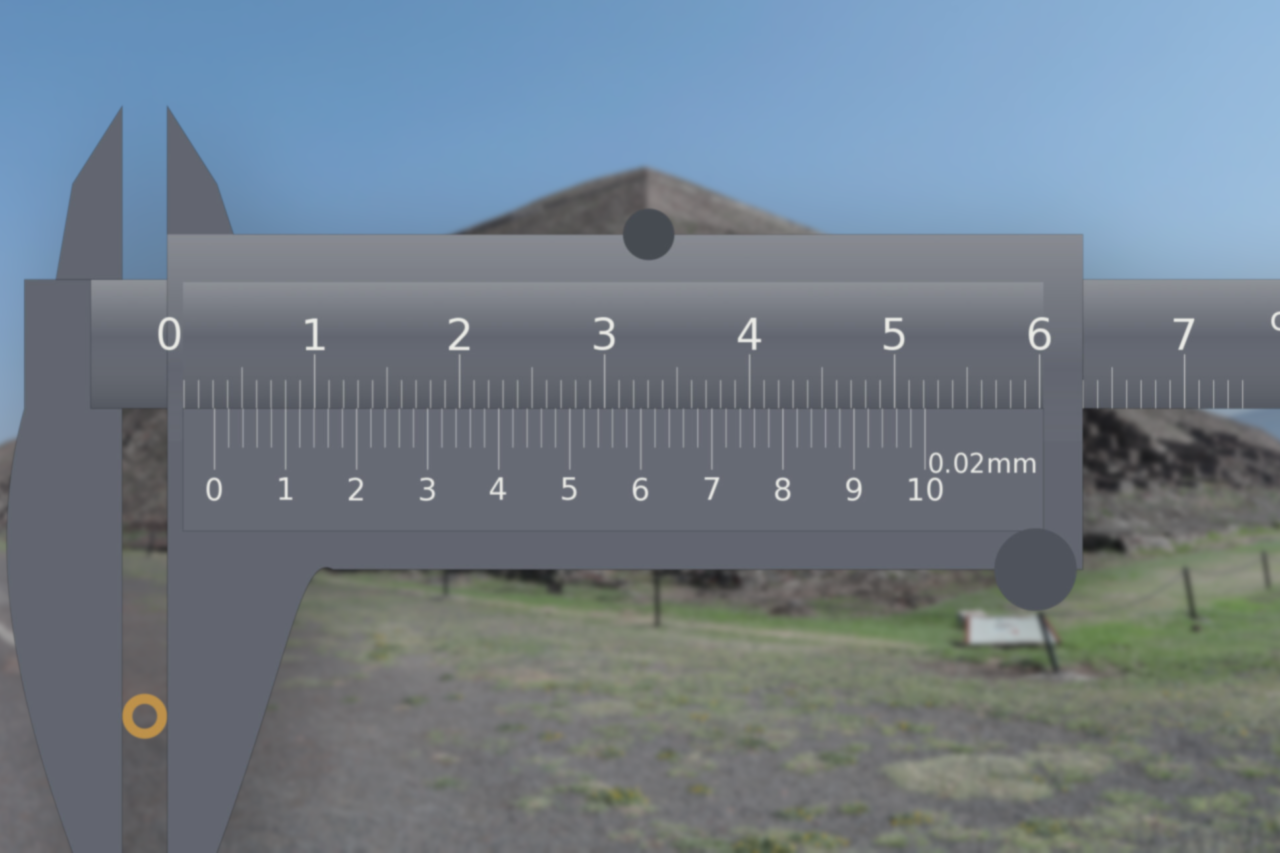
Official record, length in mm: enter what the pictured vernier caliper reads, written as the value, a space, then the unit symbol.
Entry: 3.1 mm
